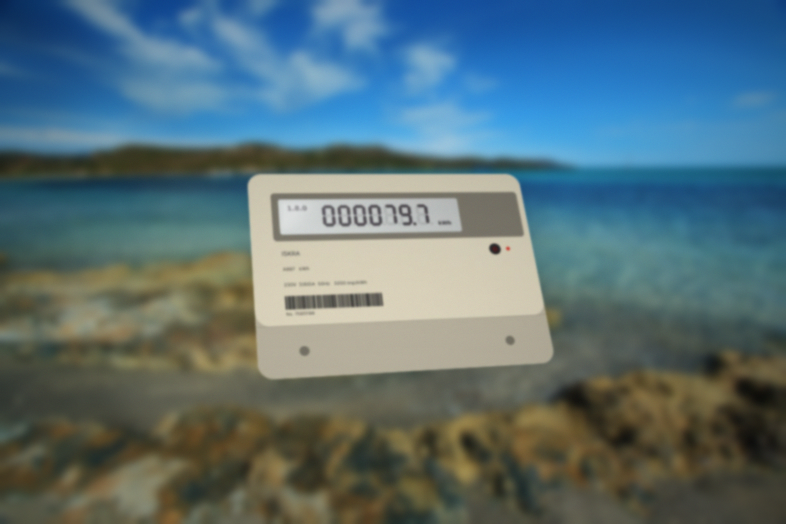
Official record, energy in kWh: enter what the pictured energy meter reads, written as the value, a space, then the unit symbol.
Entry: 79.7 kWh
